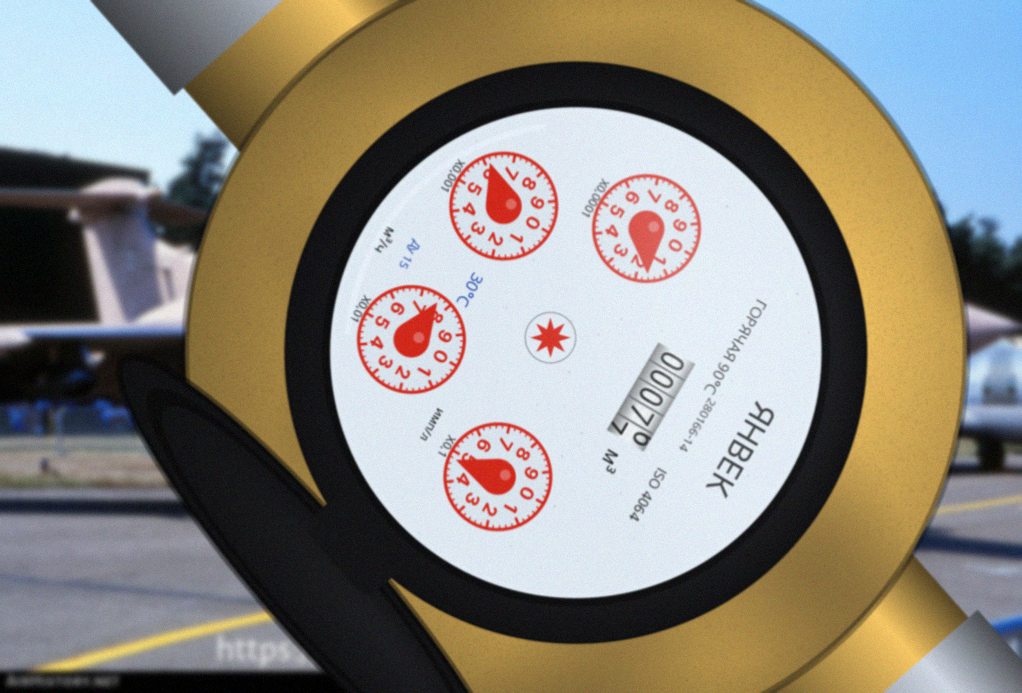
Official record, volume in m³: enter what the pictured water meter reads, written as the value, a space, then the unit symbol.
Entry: 76.4761 m³
